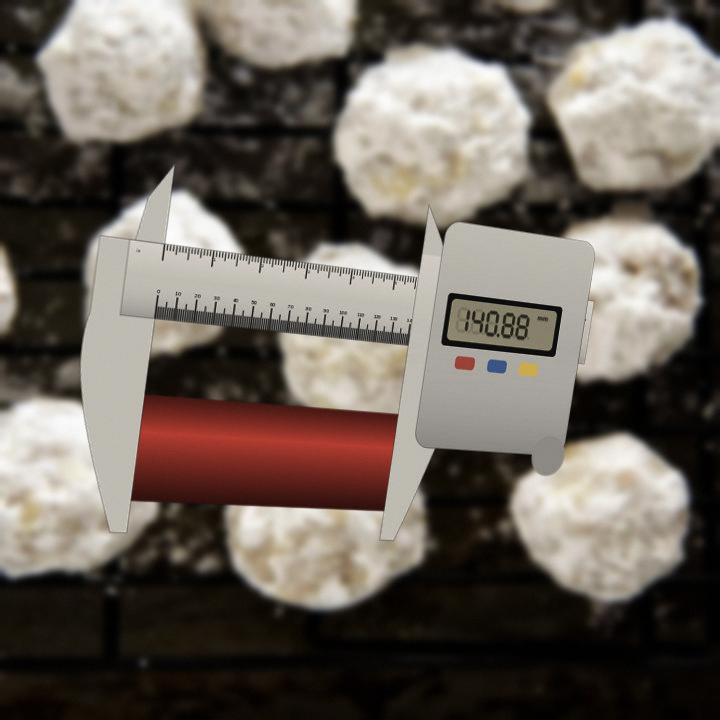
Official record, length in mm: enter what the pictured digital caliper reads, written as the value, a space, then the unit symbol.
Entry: 140.88 mm
